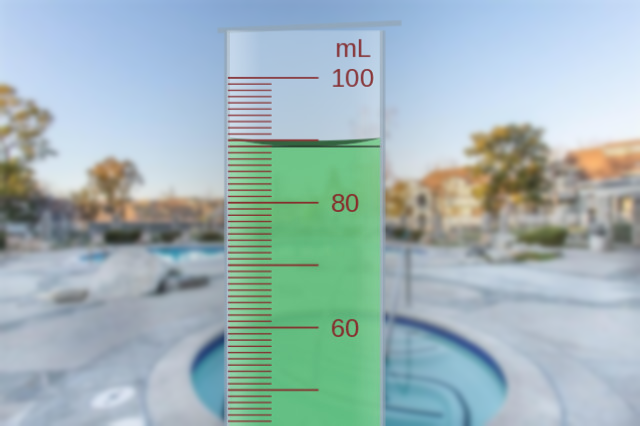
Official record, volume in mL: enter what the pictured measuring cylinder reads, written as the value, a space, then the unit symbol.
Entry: 89 mL
